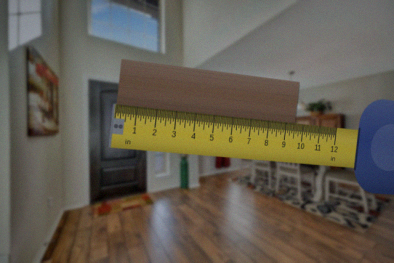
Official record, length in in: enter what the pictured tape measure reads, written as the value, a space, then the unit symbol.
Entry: 9.5 in
